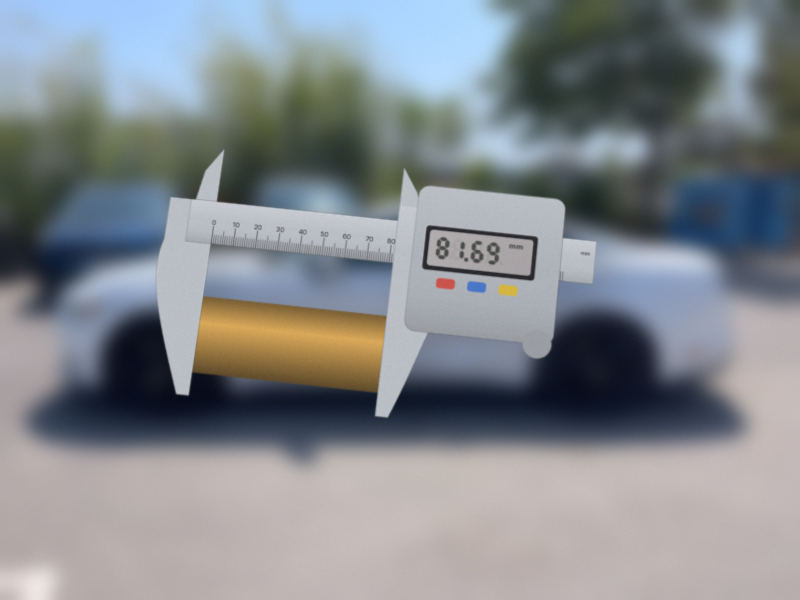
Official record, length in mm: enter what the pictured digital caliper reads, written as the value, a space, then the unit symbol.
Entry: 81.69 mm
